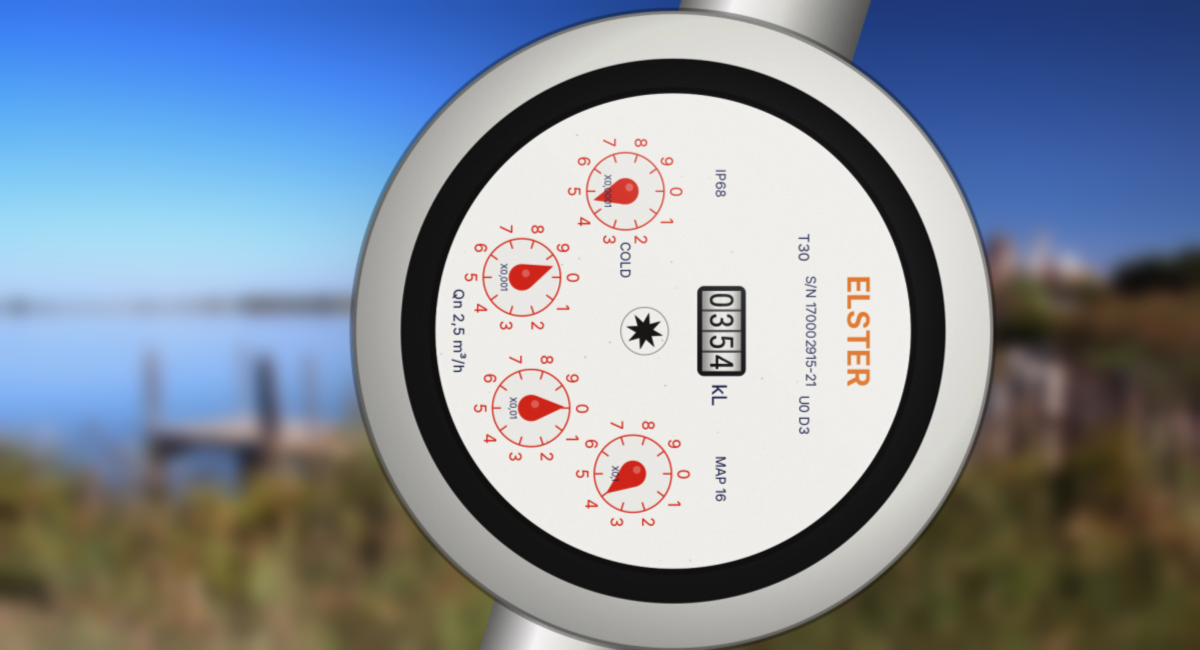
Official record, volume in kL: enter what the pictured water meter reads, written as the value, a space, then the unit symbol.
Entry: 354.3994 kL
